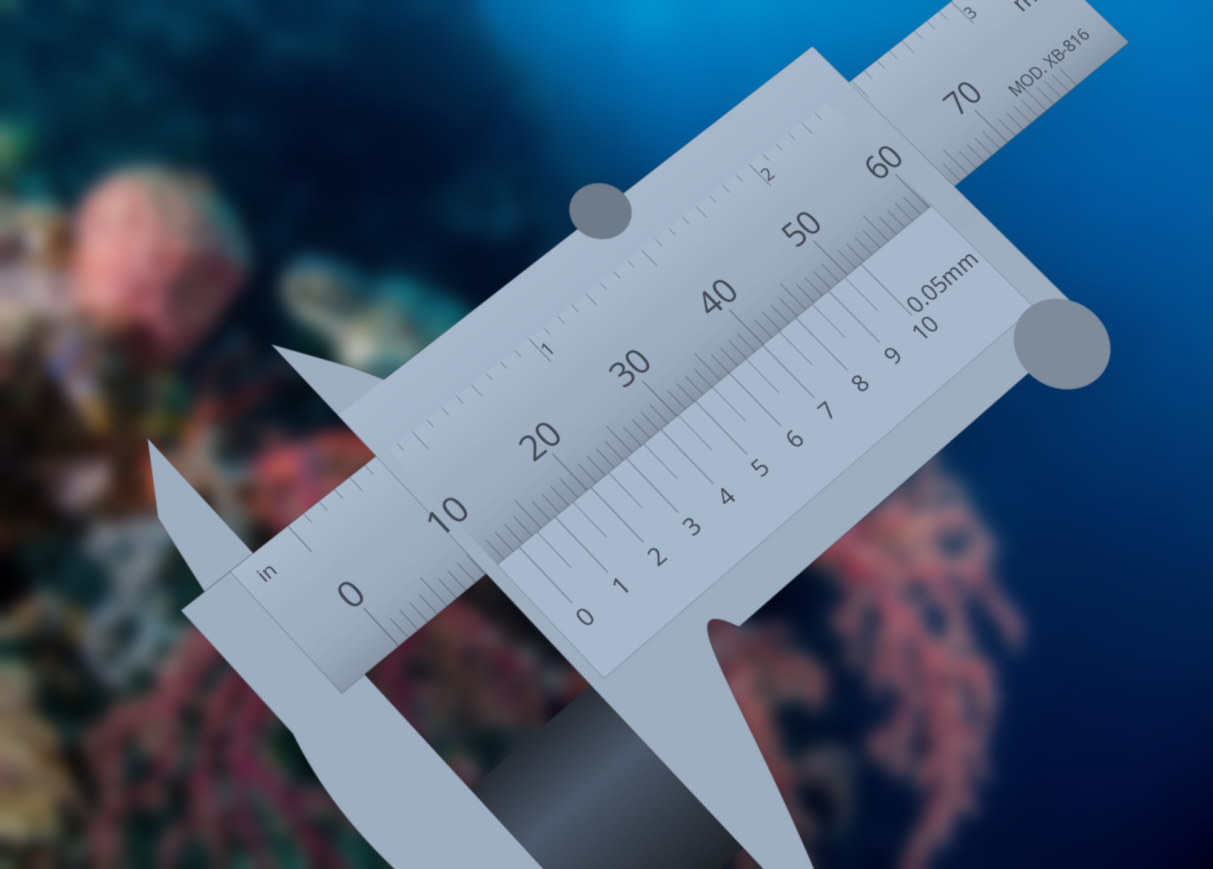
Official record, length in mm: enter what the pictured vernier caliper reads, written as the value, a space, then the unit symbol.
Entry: 12.6 mm
